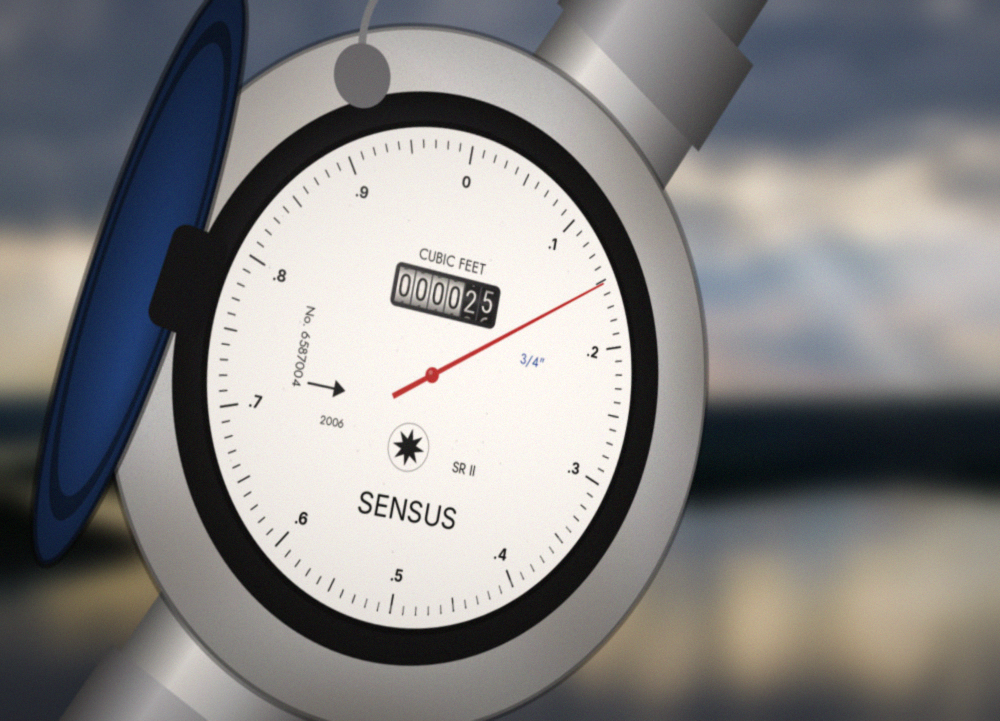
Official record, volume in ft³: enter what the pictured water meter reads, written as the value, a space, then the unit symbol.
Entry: 25.15 ft³
